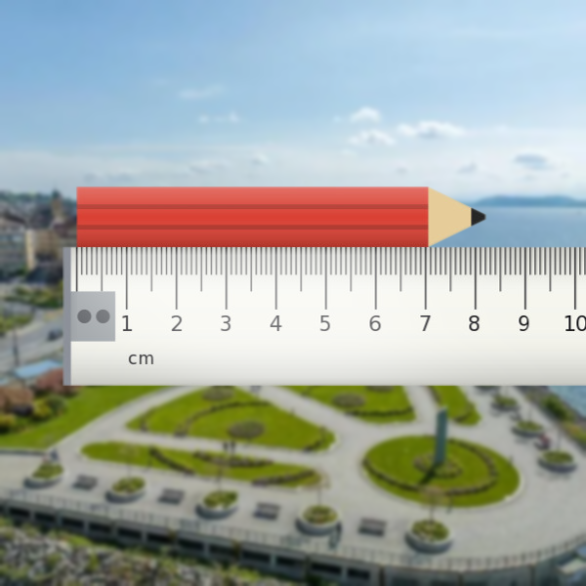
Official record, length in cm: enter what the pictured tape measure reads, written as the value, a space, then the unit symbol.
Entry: 8.2 cm
